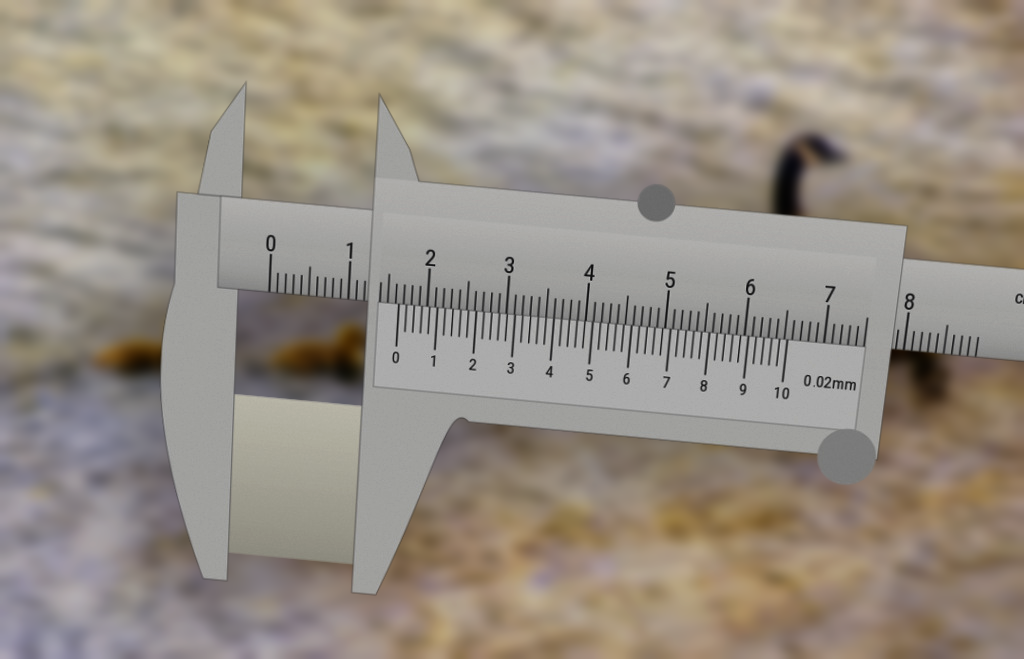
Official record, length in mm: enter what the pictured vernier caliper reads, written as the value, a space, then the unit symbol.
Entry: 16.4 mm
